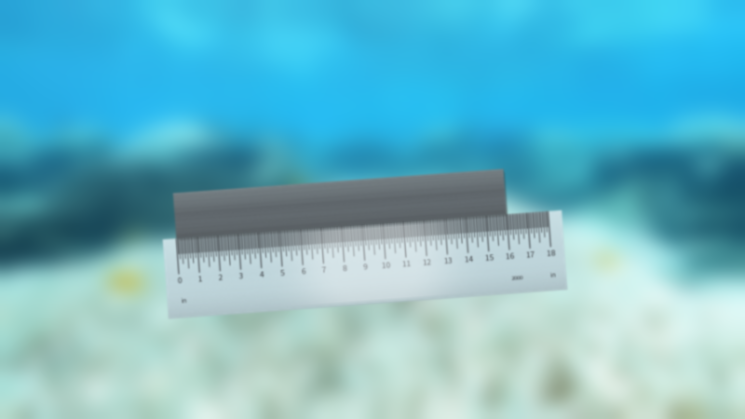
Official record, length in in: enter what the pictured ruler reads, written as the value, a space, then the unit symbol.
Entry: 16 in
